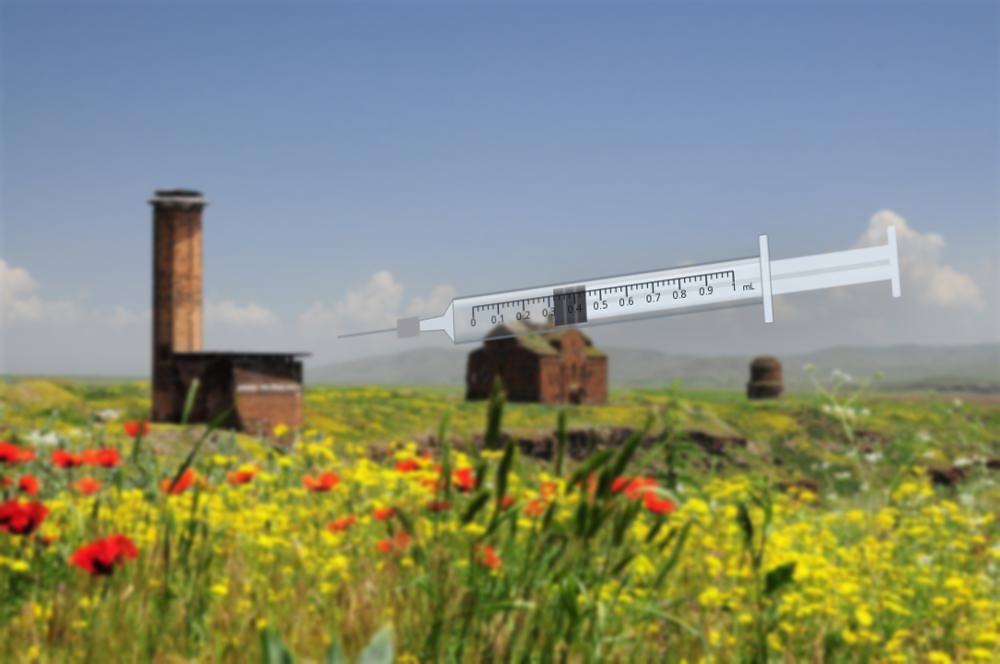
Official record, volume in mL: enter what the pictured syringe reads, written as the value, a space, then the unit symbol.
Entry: 0.32 mL
